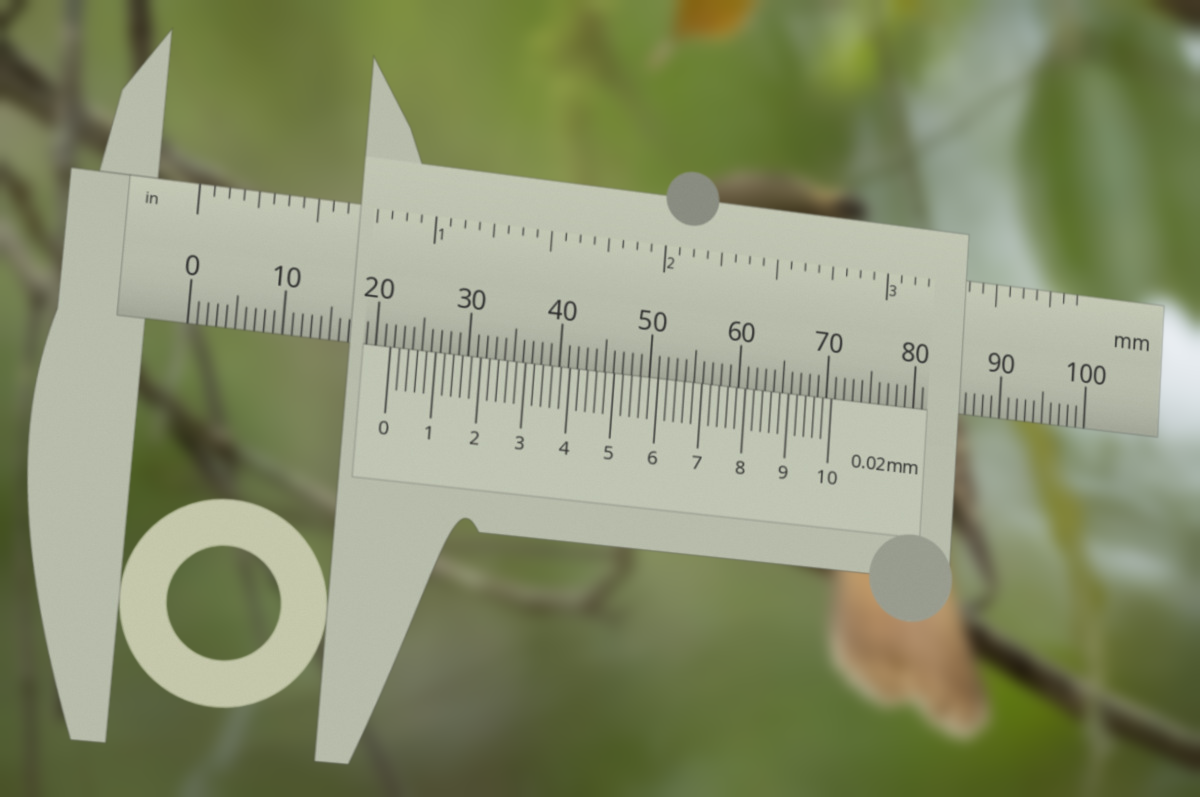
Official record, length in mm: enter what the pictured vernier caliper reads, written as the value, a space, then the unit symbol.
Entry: 21.6 mm
